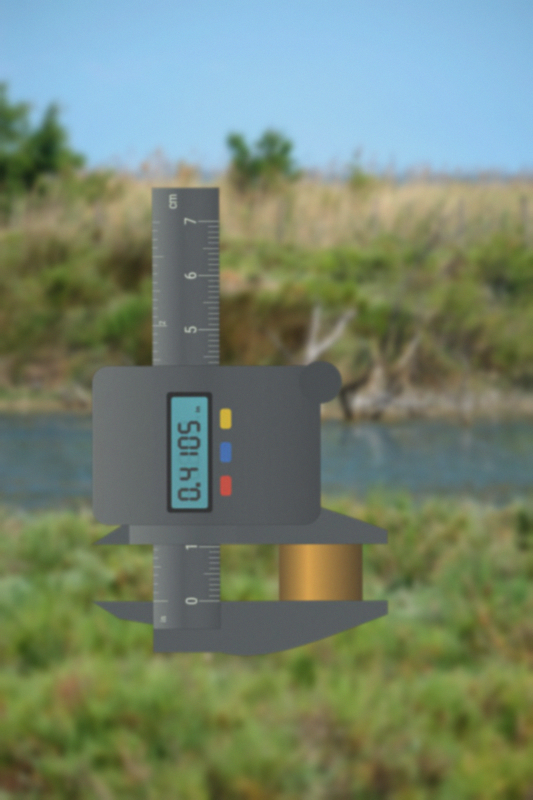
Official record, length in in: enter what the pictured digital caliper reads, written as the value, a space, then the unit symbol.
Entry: 0.4105 in
